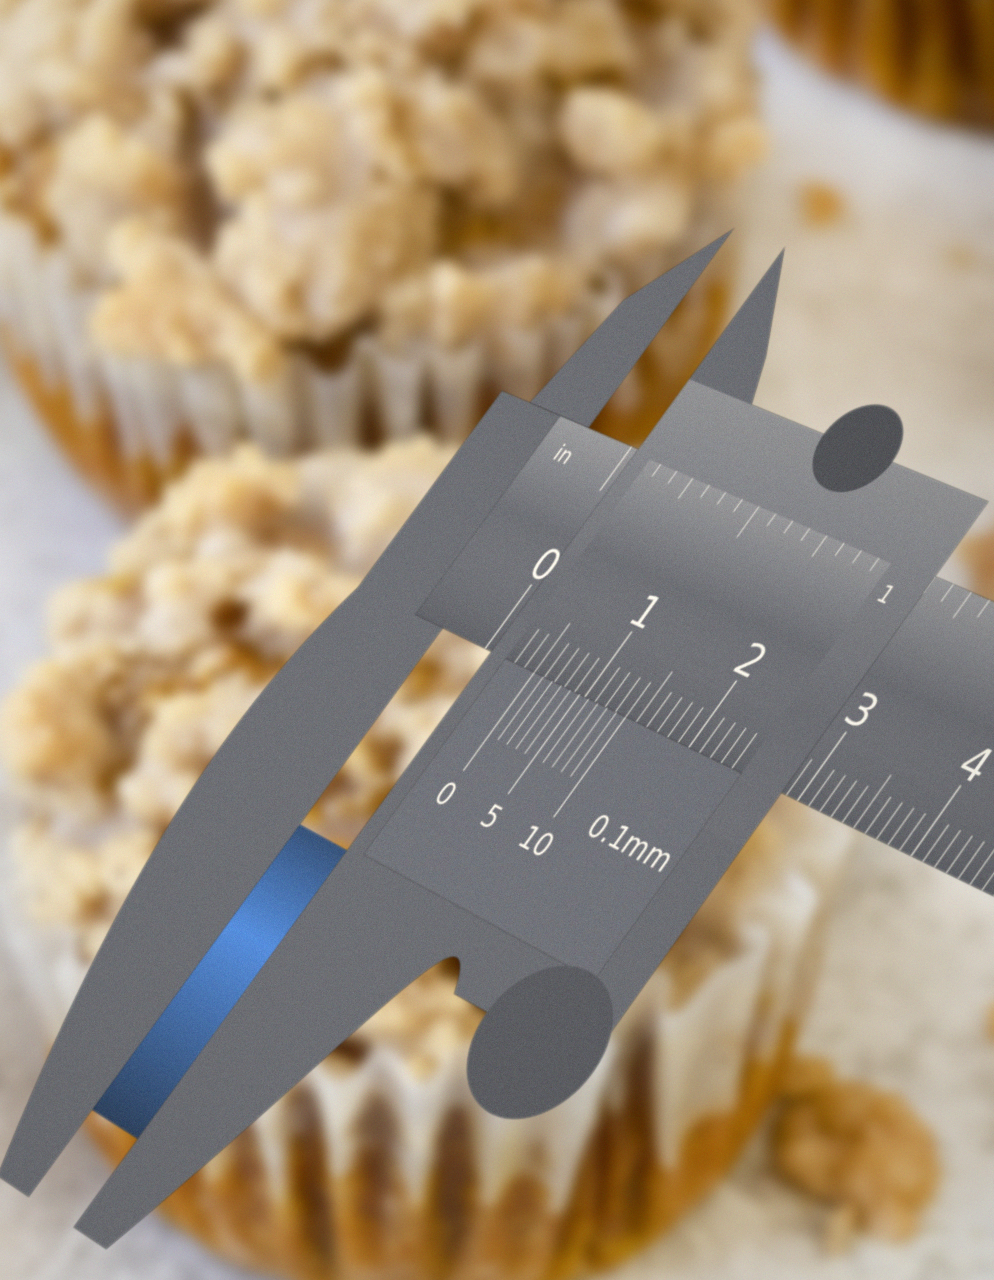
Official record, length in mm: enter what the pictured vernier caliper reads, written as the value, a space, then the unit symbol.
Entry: 5.0 mm
